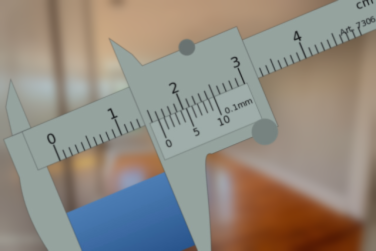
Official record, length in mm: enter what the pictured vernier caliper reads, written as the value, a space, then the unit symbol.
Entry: 16.0 mm
